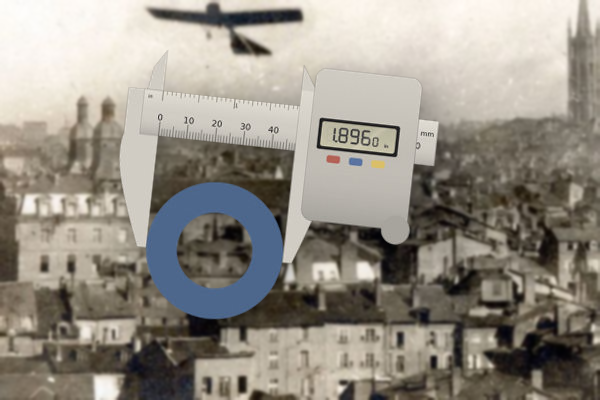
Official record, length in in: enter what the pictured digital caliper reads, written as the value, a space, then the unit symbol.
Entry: 1.8960 in
